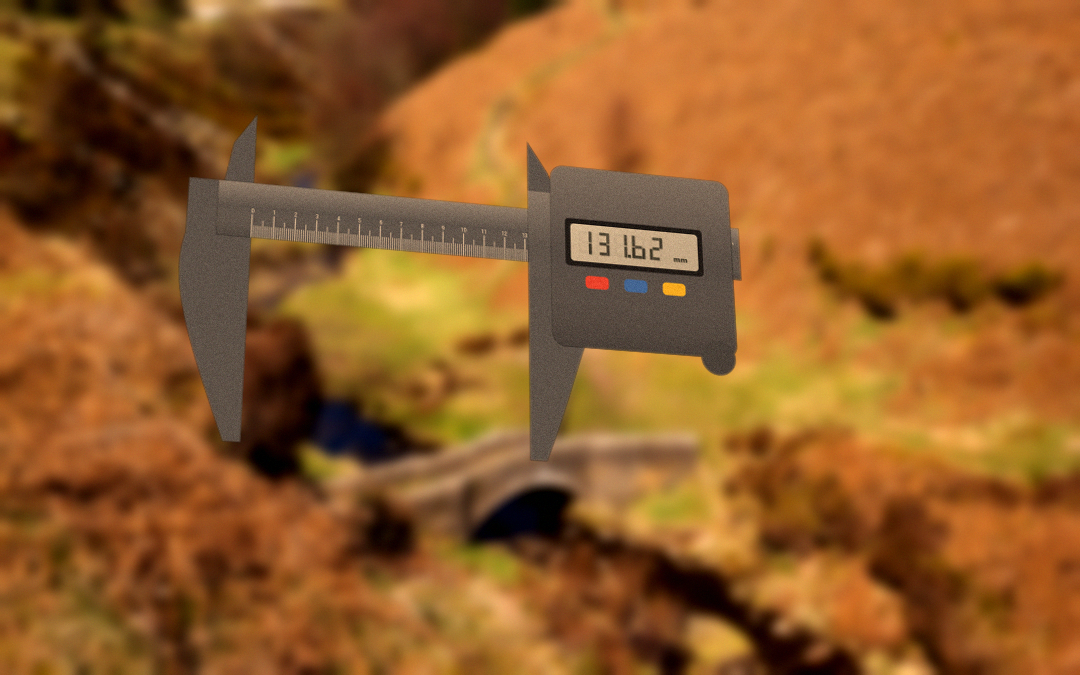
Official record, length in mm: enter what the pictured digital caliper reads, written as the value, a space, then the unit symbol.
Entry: 131.62 mm
